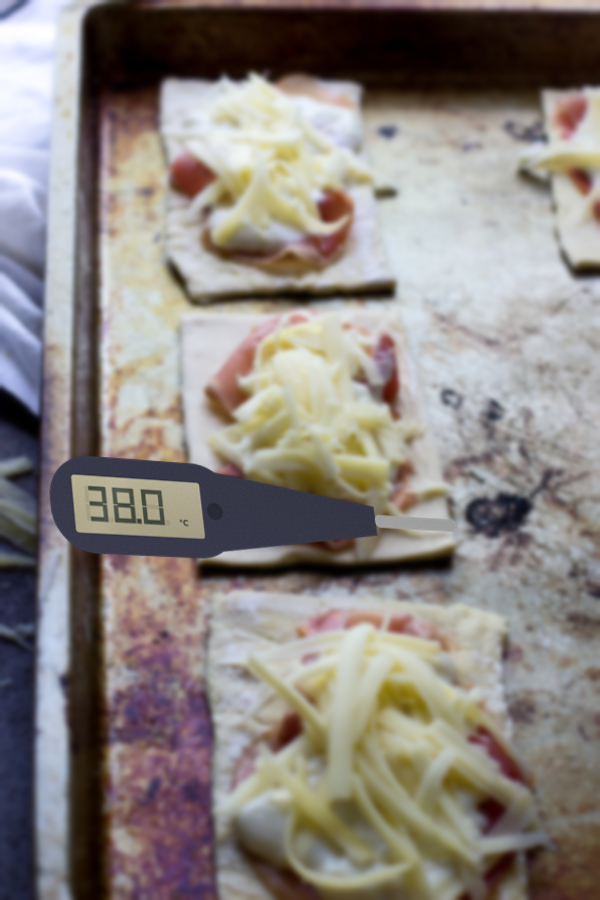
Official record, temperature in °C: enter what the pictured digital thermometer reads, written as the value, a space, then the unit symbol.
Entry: 38.0 °C
